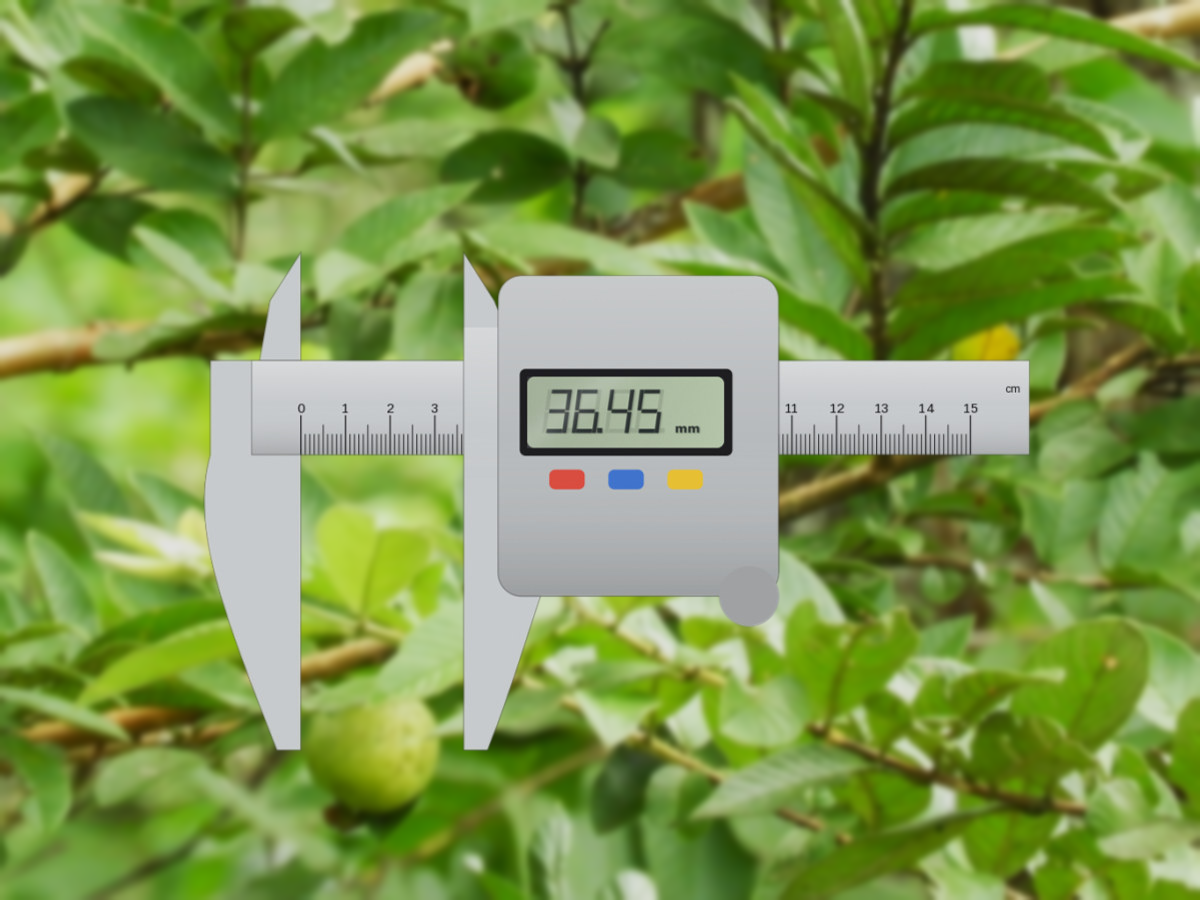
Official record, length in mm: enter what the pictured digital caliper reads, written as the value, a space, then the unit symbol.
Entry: 36.45 mm
